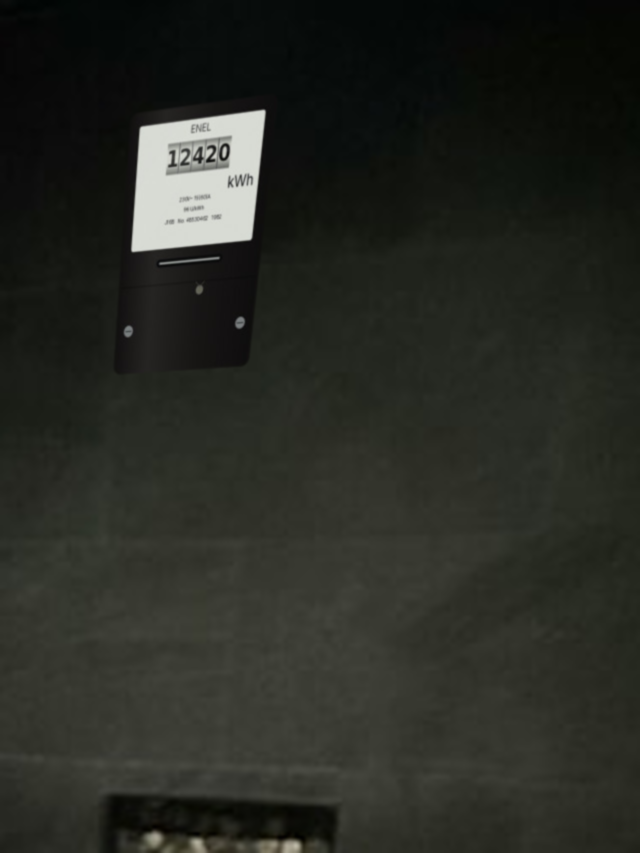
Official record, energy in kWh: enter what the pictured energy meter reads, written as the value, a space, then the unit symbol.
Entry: 12420 kWh
